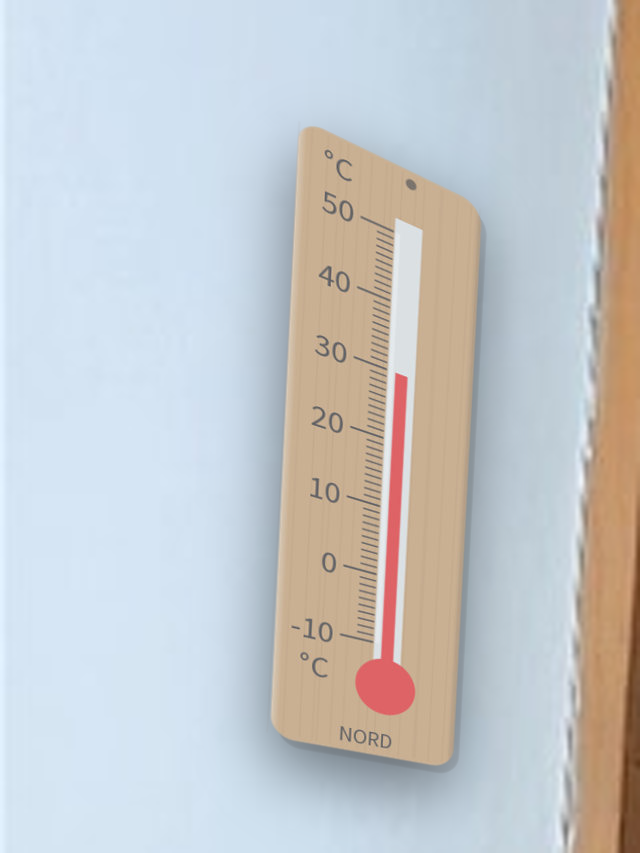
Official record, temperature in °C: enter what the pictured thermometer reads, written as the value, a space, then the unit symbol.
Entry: 30 °C
